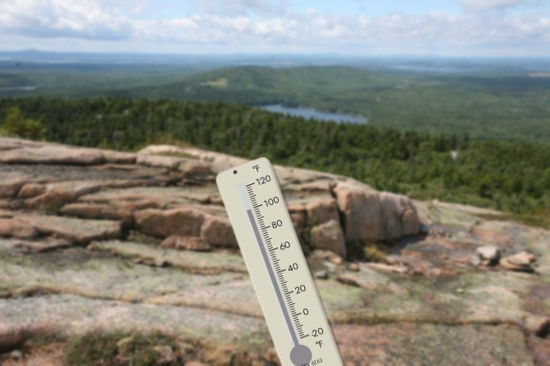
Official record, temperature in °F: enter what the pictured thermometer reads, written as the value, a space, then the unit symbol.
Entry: 100 °F
